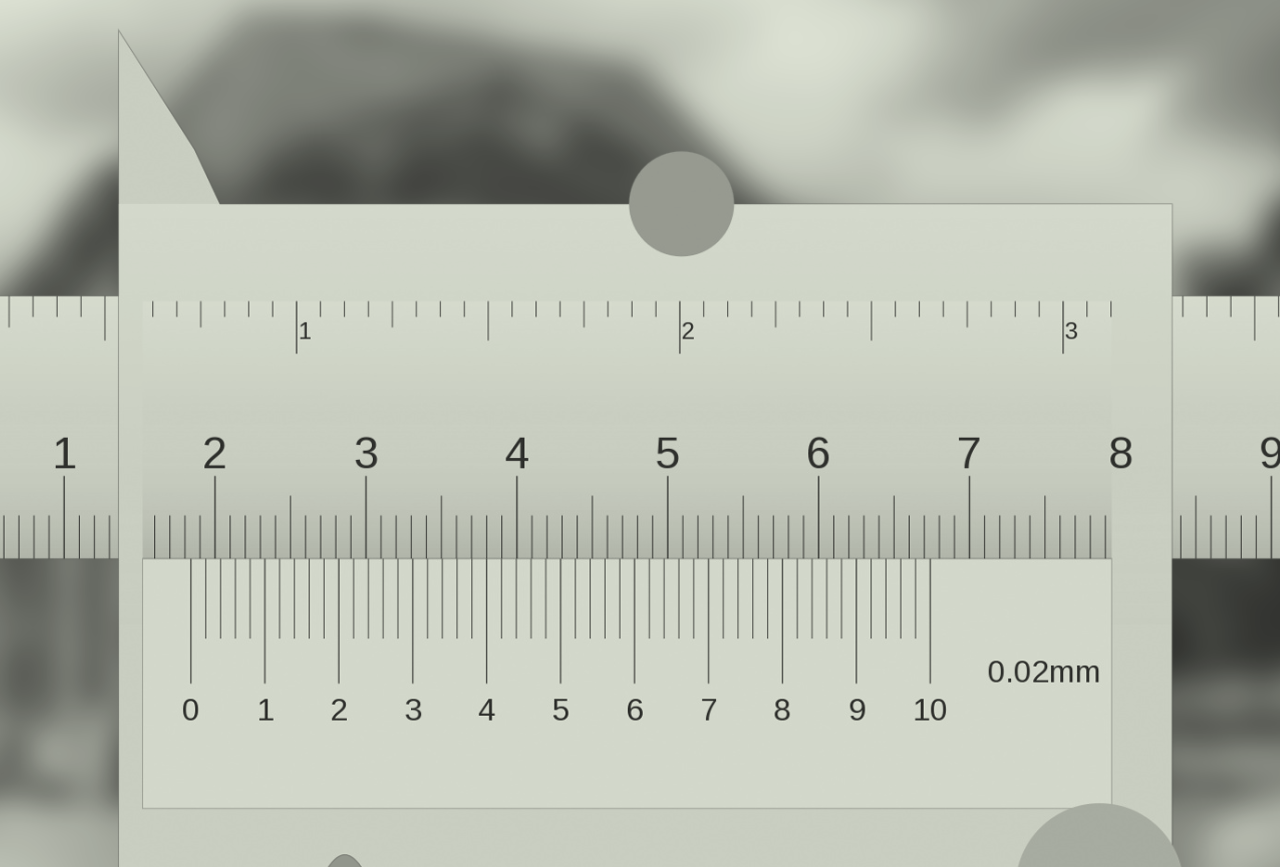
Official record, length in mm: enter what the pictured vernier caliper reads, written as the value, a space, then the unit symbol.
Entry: 18.4 mm
